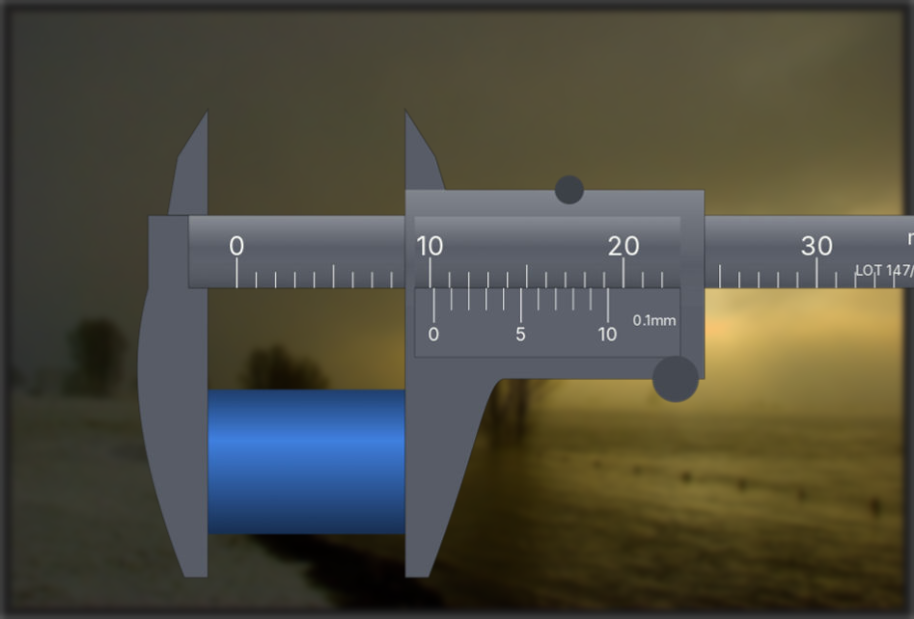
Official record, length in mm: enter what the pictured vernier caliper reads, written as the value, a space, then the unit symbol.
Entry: 10.2 mm
